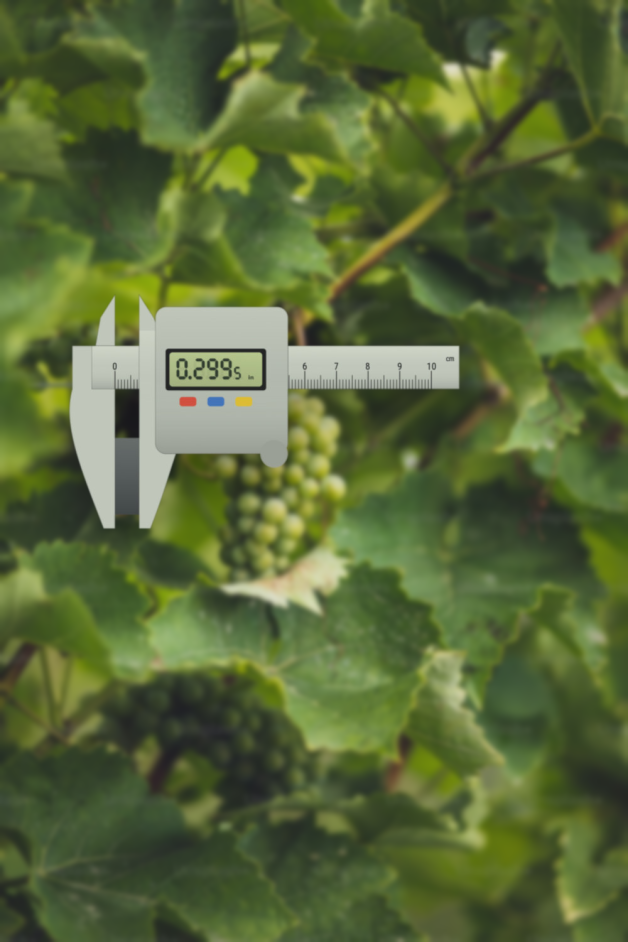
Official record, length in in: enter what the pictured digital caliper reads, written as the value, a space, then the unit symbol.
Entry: 0.2995 in
